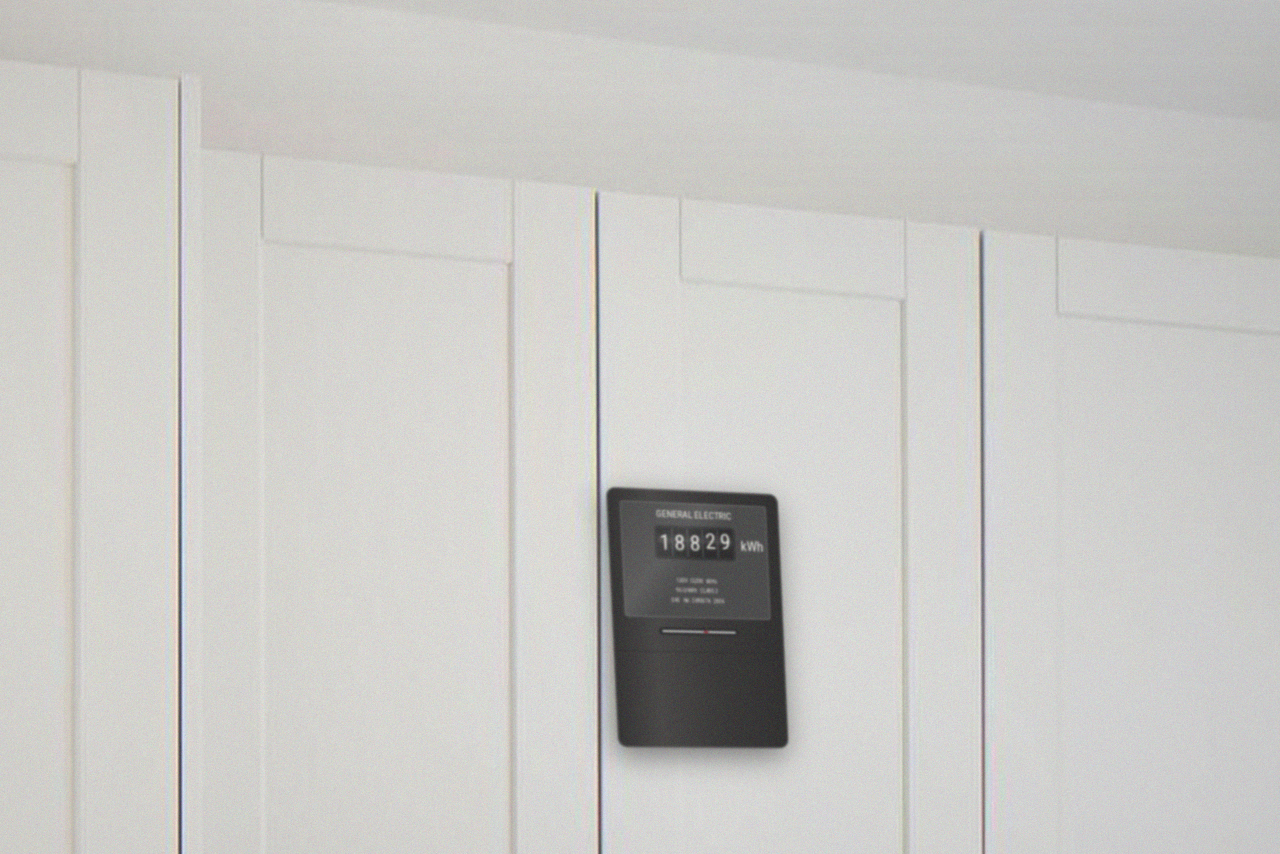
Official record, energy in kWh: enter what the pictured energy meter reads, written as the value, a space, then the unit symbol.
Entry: 18829 kWh
